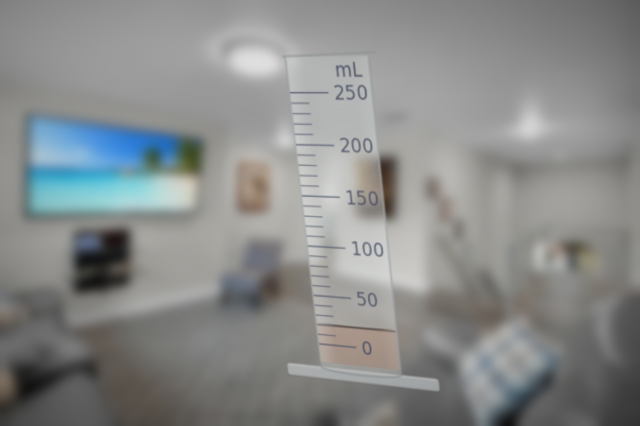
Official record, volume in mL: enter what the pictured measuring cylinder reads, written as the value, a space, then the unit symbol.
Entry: 20 mL
